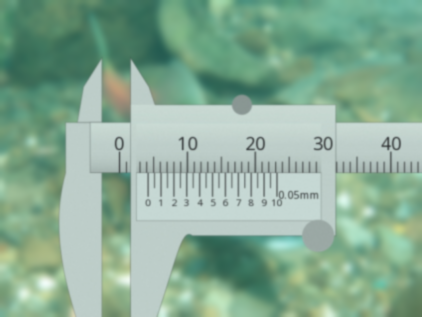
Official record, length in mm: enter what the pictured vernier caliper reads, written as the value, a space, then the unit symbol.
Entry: 4.2 mm
